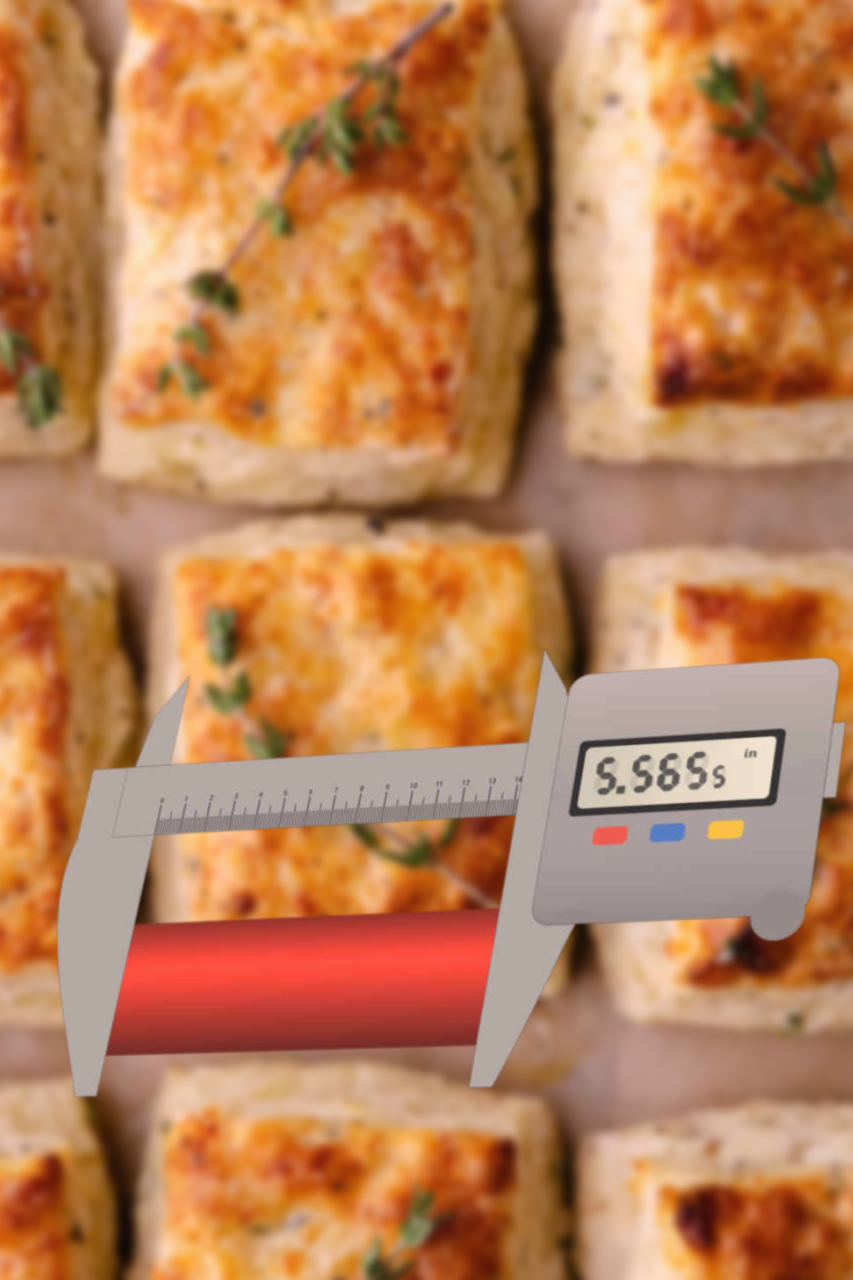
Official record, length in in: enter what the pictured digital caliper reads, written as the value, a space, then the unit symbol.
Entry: 5.5655 in
